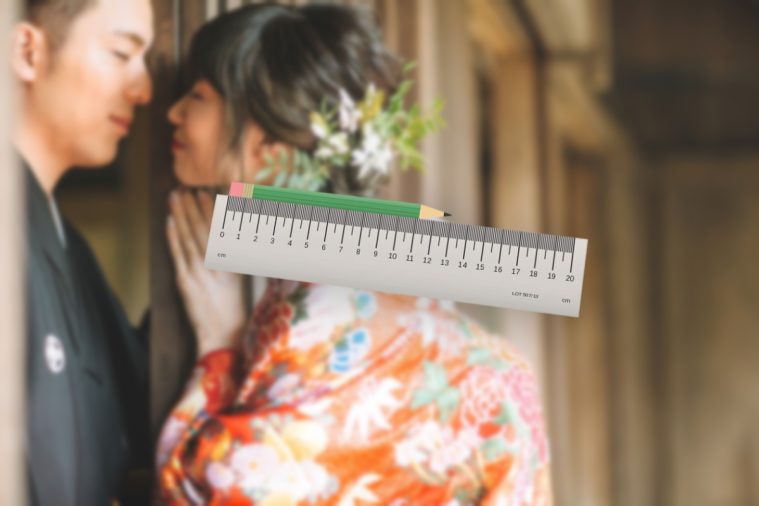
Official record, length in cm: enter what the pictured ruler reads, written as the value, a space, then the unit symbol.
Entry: 13 cm
